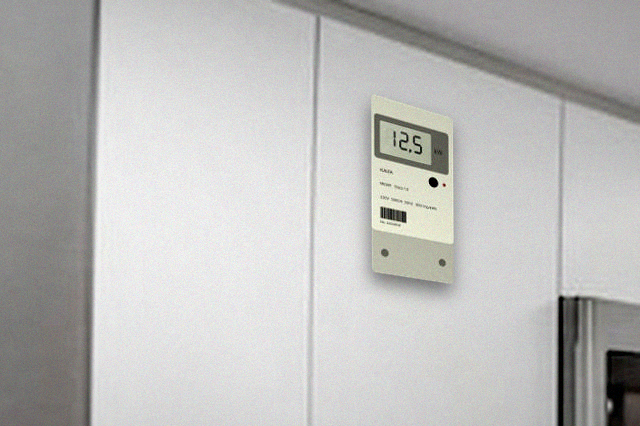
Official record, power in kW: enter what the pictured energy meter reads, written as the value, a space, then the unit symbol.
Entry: 12.5 kW
